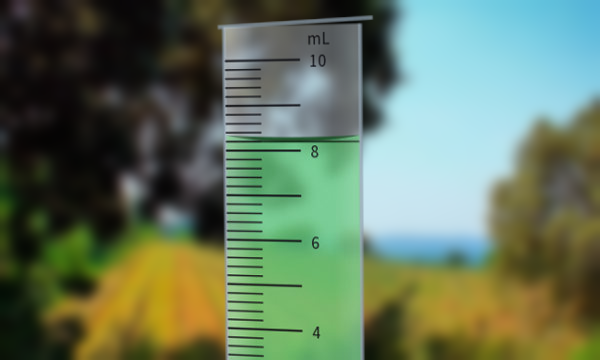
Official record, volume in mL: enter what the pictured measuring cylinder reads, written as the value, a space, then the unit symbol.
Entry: 8.2 mL
